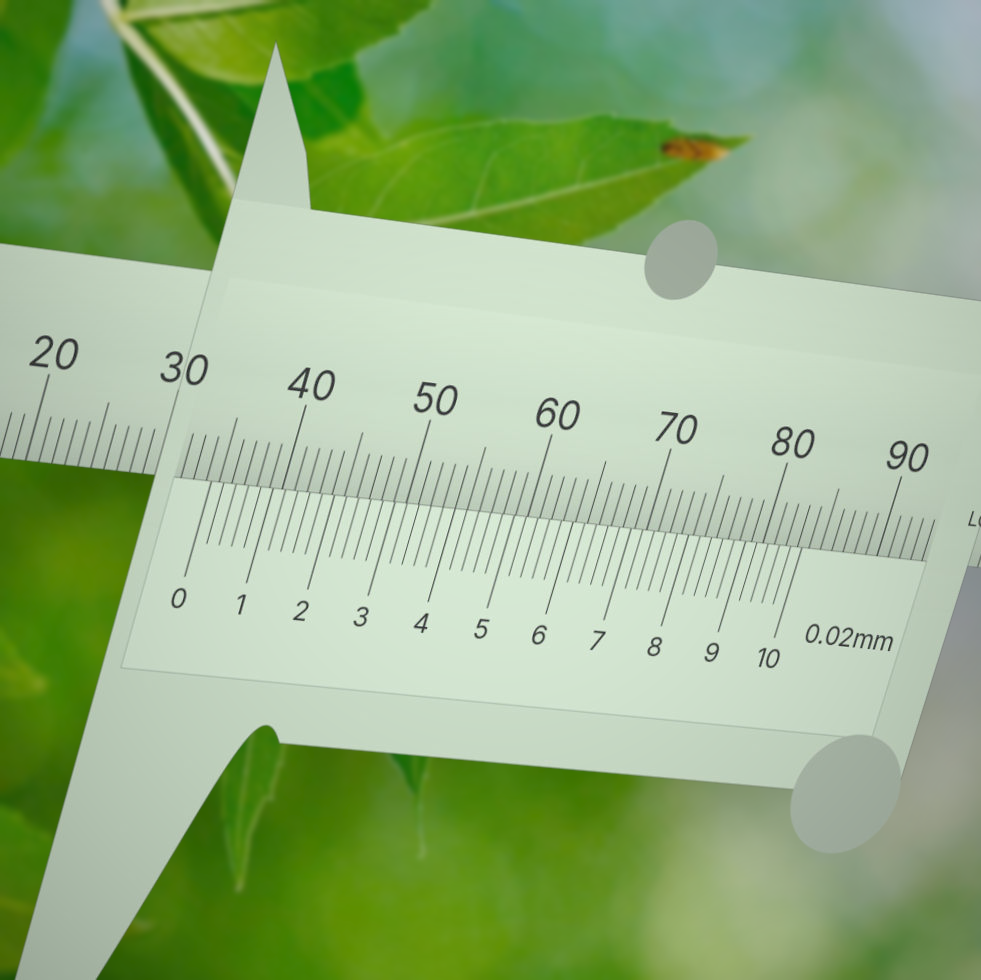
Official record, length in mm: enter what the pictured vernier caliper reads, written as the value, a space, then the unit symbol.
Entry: 34.4 mm
